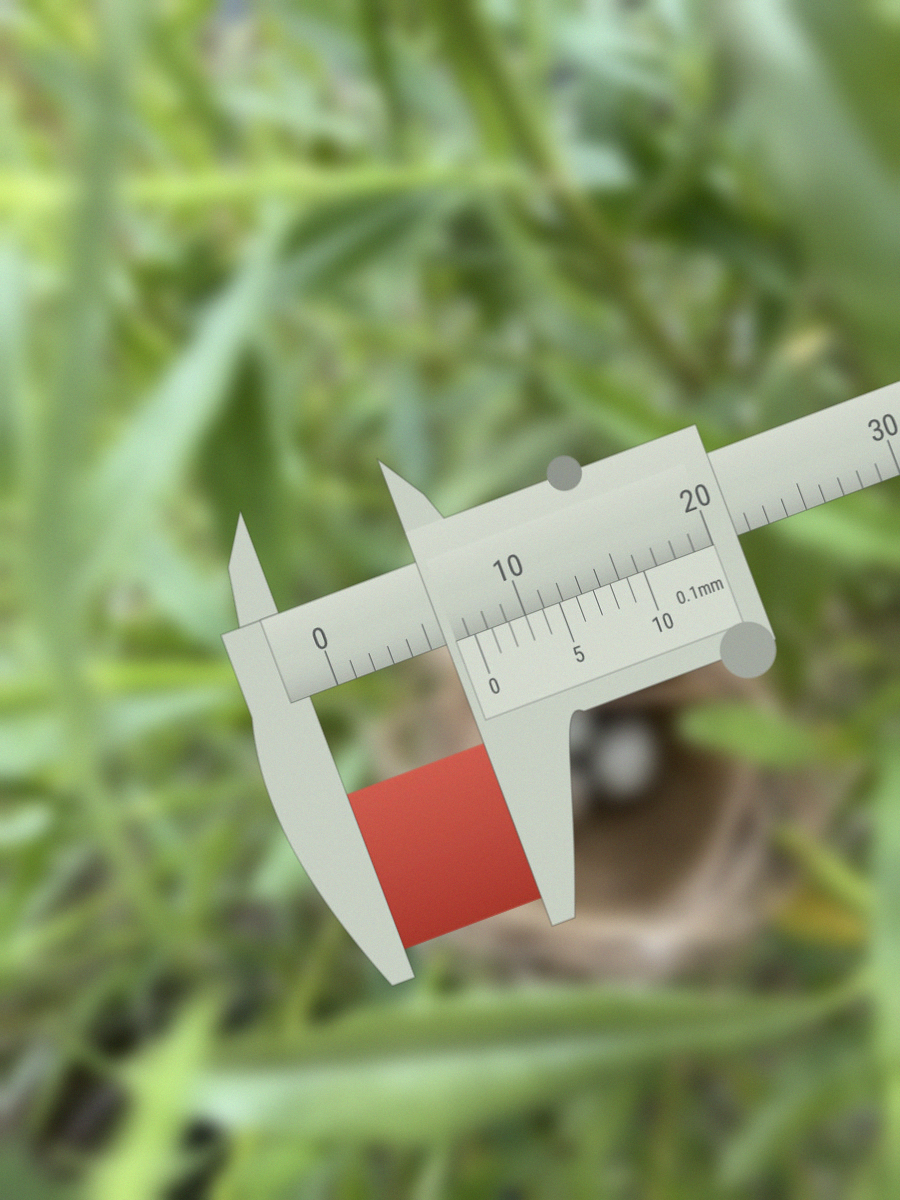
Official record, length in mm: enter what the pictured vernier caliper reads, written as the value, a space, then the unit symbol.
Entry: 7.3 mm
